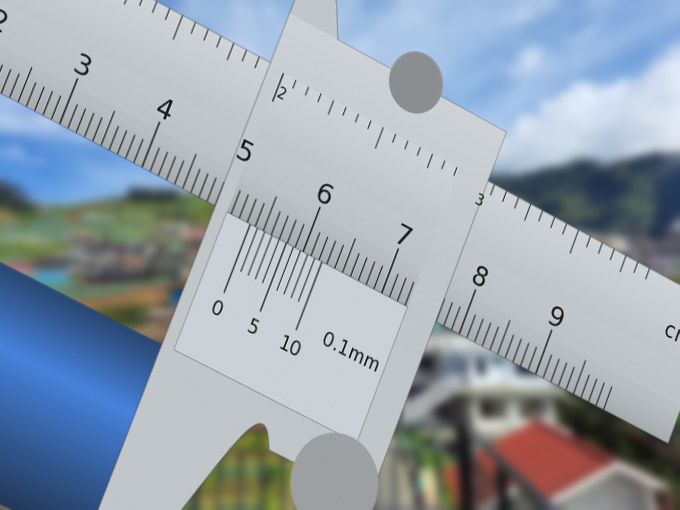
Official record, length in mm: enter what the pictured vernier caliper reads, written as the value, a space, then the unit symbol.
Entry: 53.4 mm
